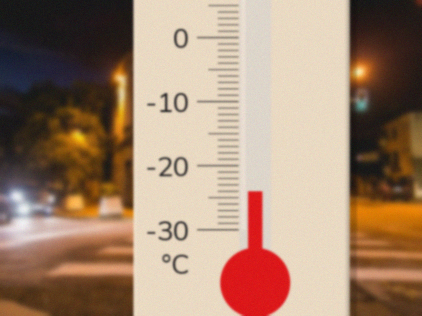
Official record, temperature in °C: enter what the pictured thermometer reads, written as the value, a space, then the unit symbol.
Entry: -24 °C
